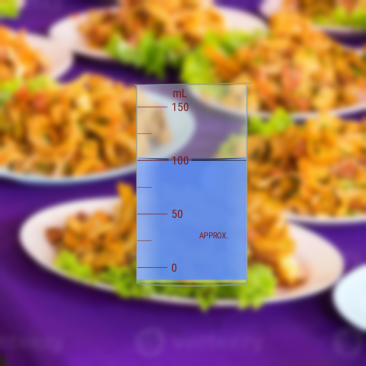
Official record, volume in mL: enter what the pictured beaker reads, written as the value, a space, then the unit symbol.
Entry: 100 mL
